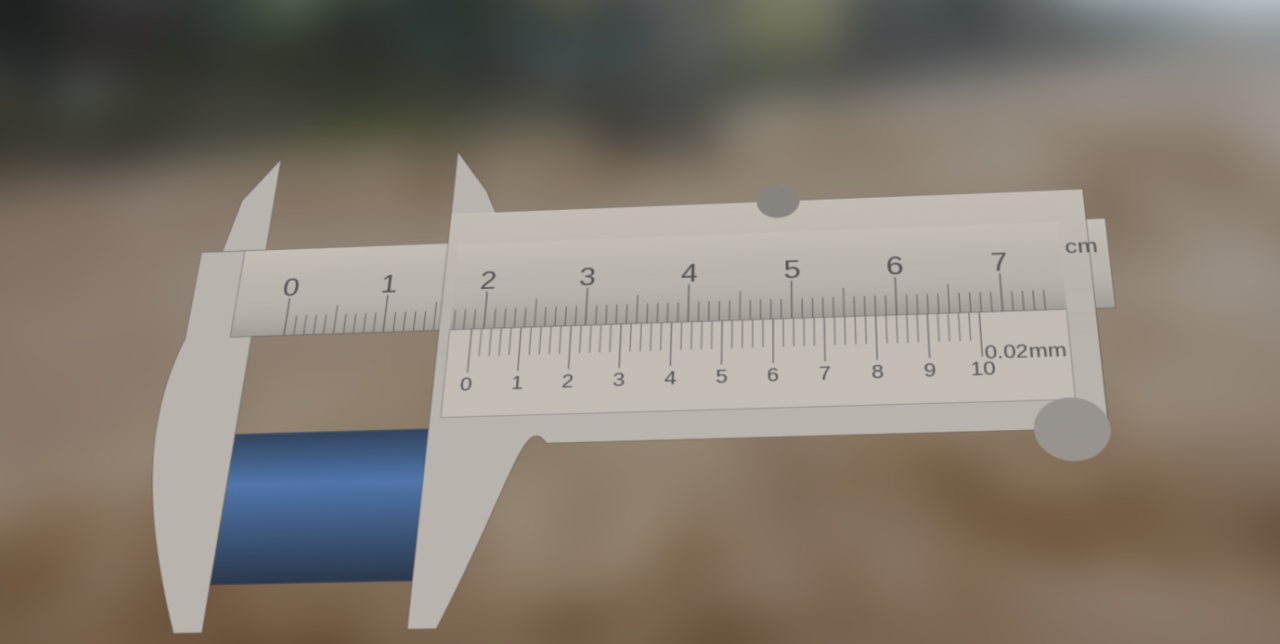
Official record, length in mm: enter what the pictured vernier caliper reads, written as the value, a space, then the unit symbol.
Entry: 18.8 mm
